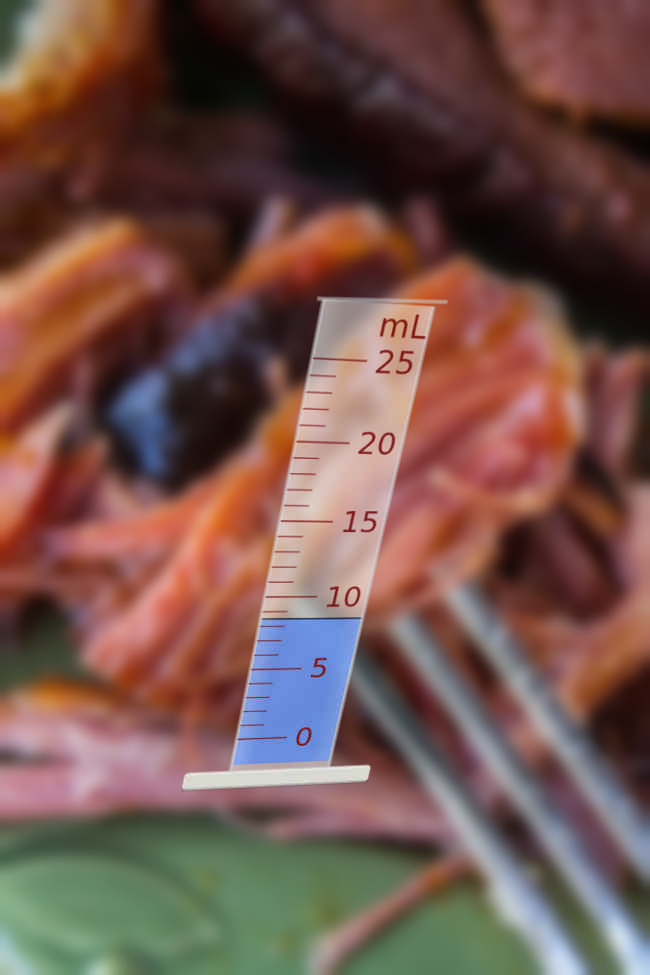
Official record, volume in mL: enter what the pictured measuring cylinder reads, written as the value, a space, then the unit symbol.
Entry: 8.5 mL
